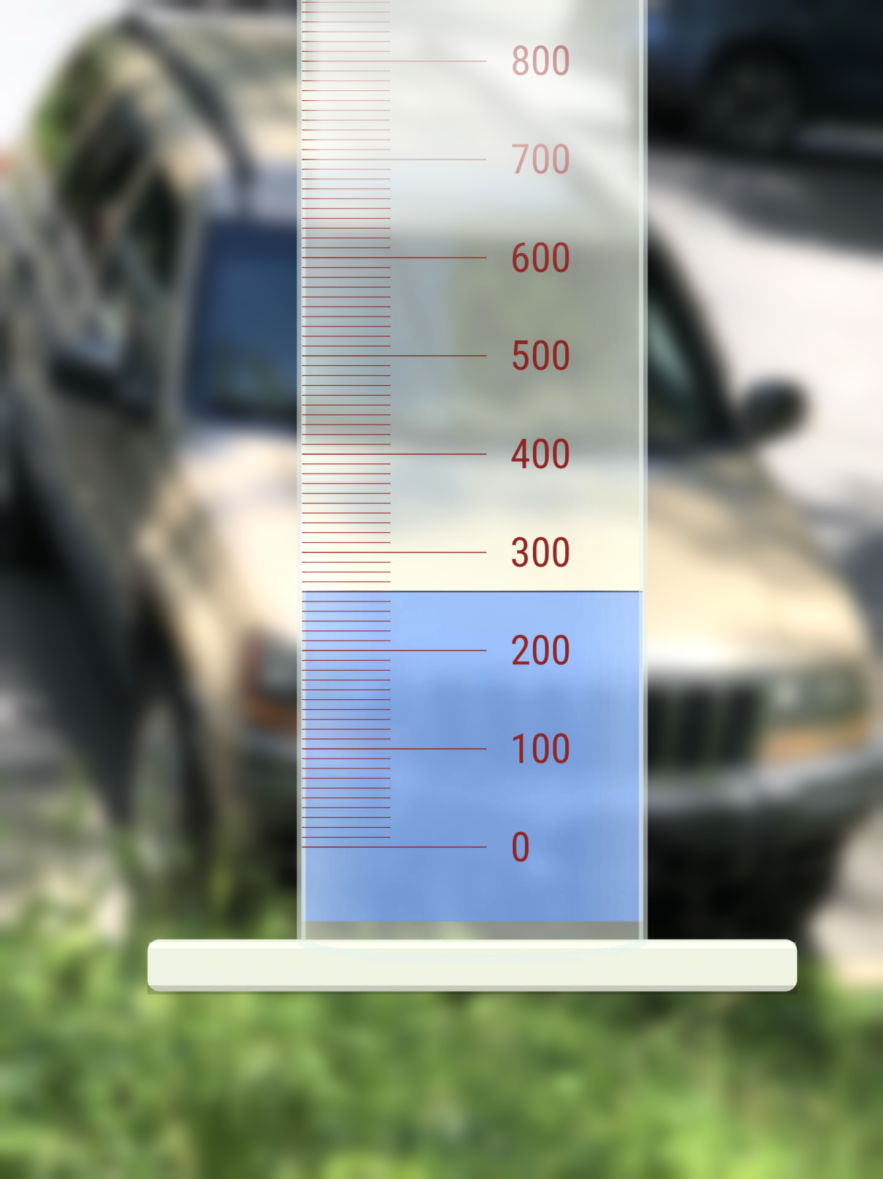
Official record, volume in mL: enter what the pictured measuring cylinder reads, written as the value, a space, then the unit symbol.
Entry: 260 mL
